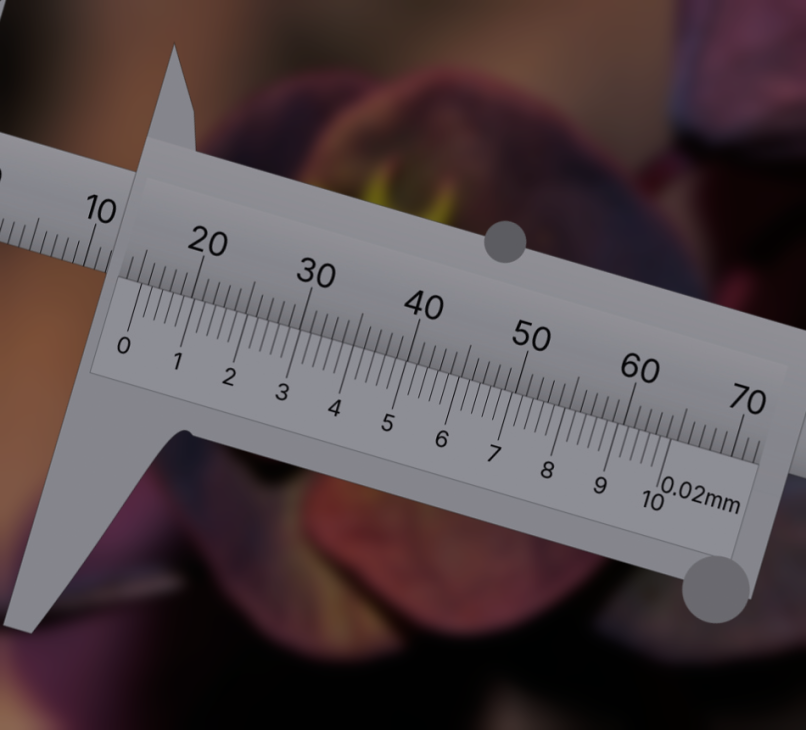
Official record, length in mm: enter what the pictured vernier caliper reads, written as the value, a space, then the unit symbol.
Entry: 15.4 mm
